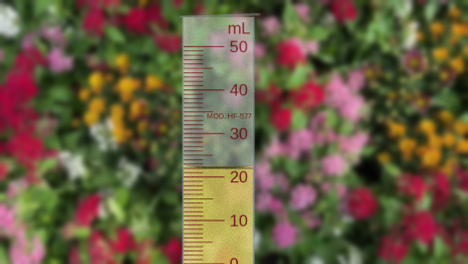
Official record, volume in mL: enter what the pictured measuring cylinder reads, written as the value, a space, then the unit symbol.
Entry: 22 mL
